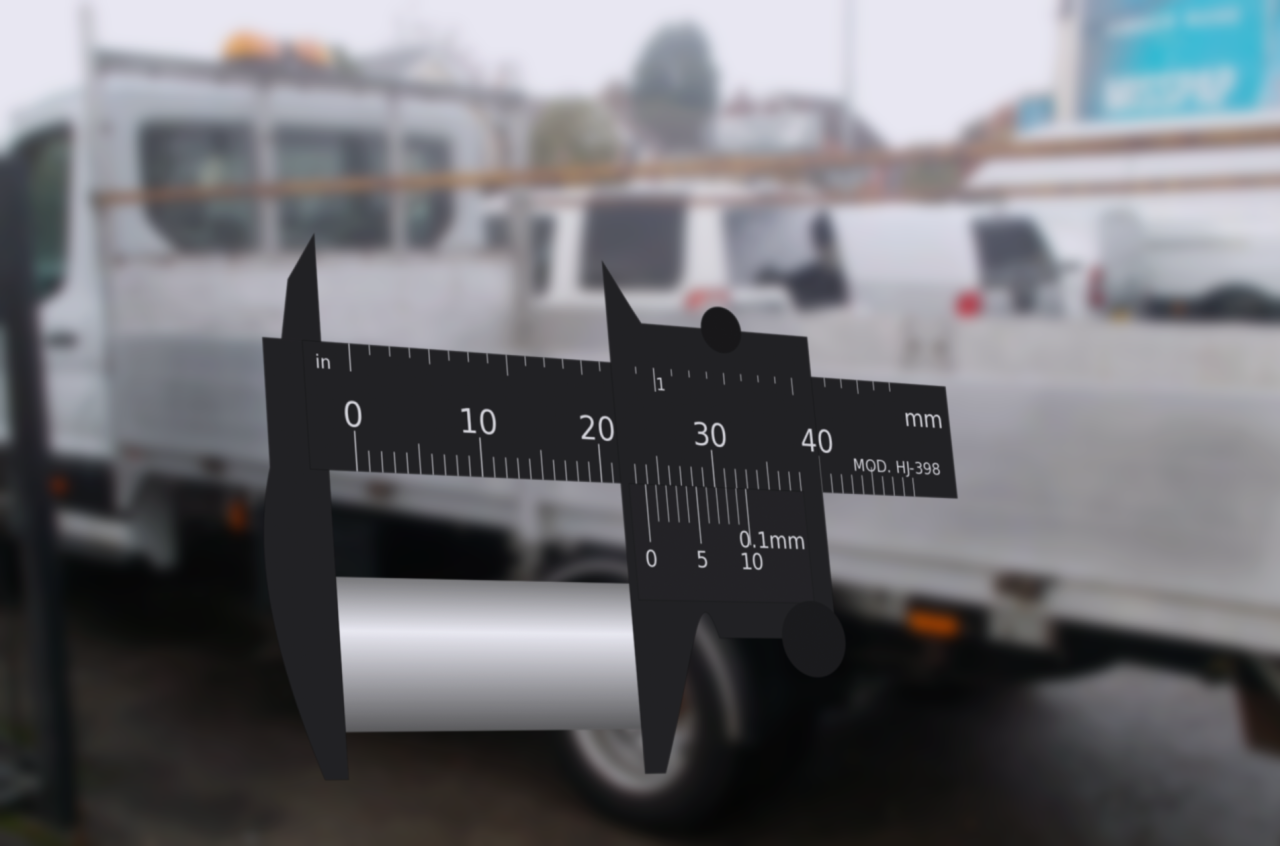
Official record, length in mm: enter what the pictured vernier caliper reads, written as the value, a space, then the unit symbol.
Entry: 23.8 mm
